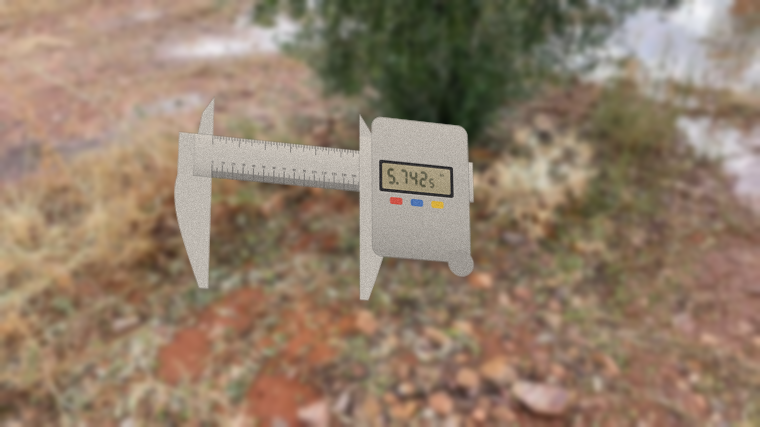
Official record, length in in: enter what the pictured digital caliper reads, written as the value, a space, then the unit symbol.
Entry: 5.7425 in
